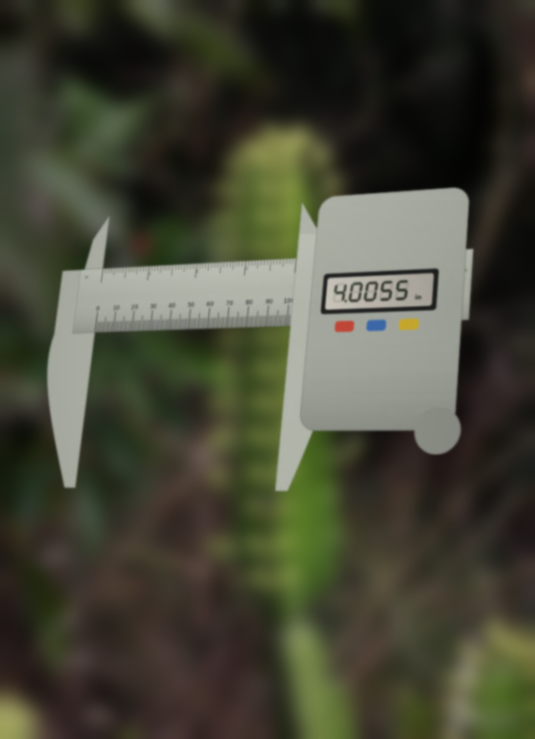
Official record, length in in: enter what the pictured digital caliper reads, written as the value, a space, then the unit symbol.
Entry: 4.0055 in
